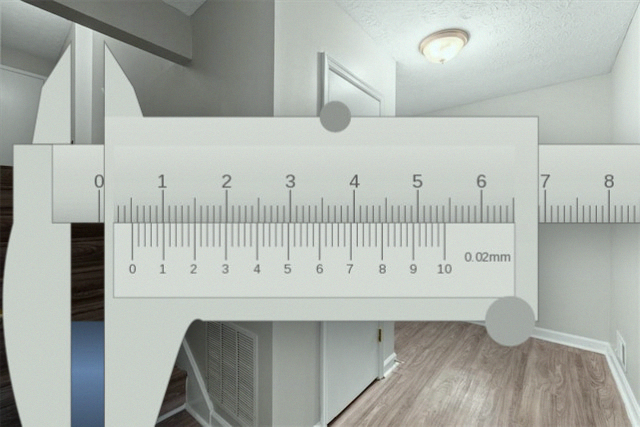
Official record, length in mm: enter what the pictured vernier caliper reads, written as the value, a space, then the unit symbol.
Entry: 5.2 mm
